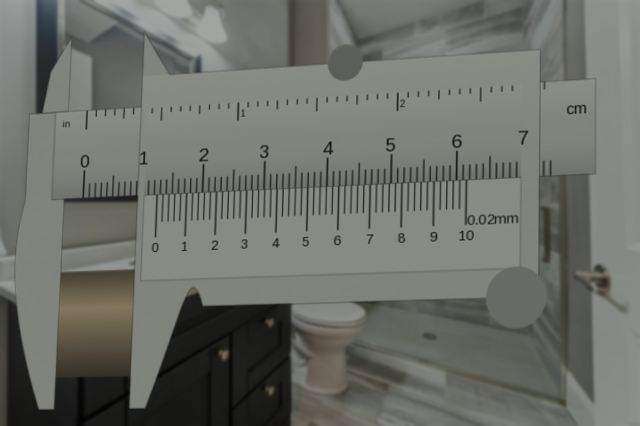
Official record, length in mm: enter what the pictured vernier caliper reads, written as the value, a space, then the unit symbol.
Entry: 12.5 mm
